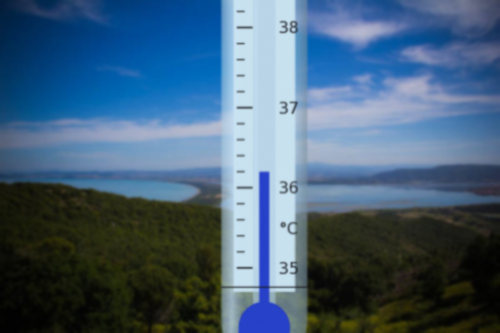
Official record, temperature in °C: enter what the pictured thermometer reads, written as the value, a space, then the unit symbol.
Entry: 36.2 °C
